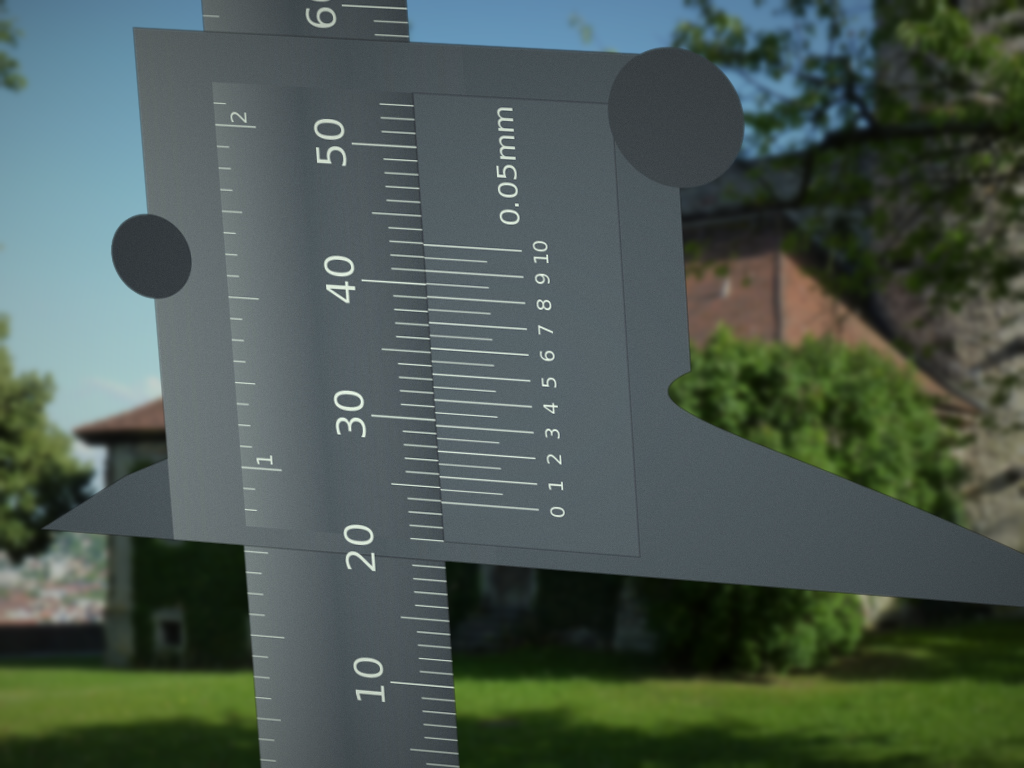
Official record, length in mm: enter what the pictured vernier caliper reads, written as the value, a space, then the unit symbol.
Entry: 23.9 mm
